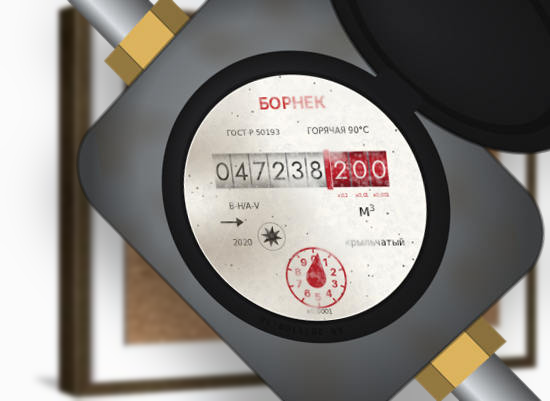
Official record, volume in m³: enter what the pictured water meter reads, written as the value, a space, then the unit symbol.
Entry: 47238.2000 m³
